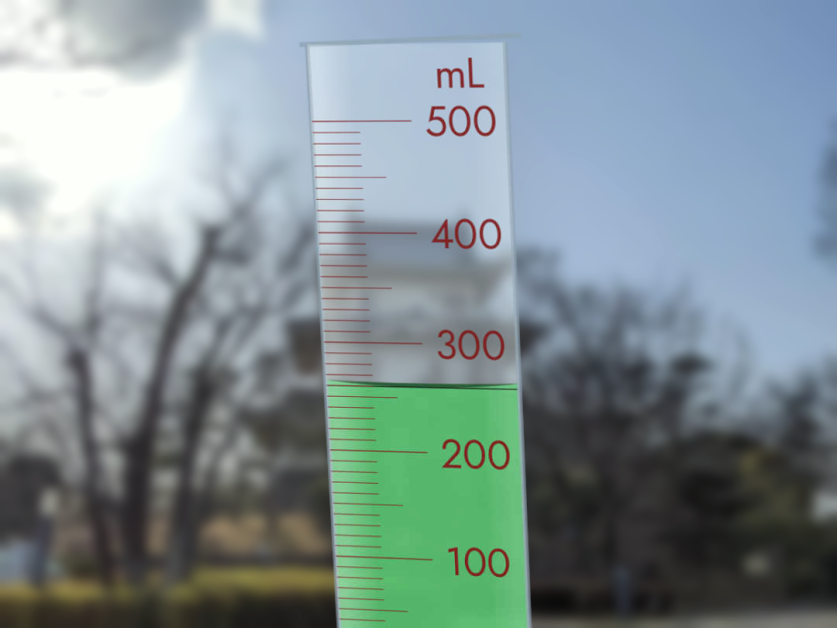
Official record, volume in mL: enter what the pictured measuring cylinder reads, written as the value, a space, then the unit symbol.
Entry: 260 mL
